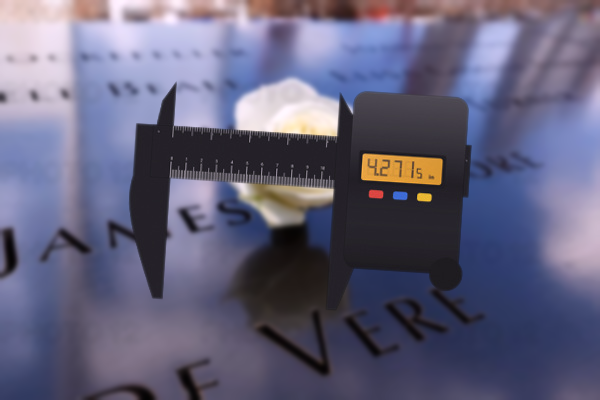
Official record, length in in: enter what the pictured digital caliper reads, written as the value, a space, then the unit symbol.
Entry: 4.2715 in
